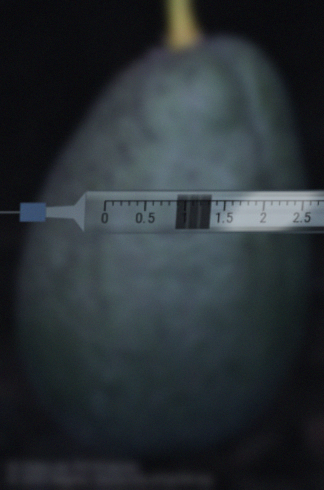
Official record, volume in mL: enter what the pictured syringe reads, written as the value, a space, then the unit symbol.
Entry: 0.9 mL
